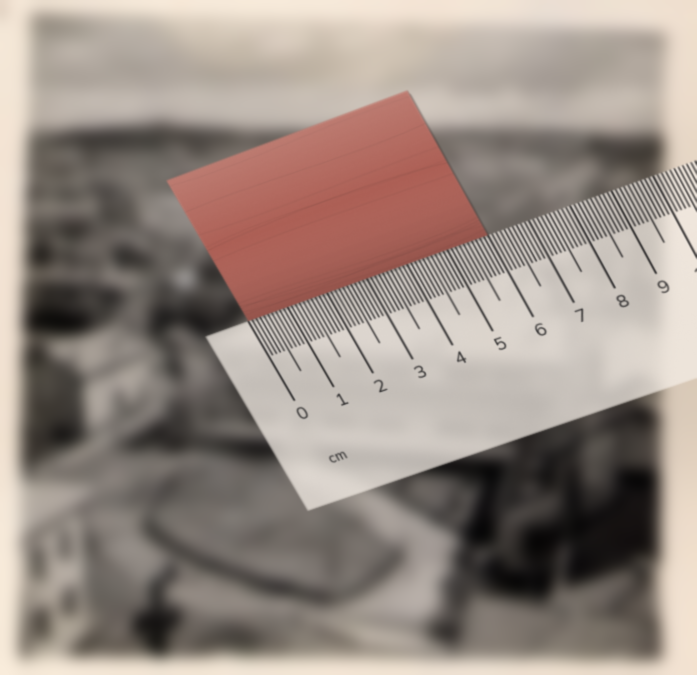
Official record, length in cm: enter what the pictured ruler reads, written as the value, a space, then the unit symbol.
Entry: 6 cm
